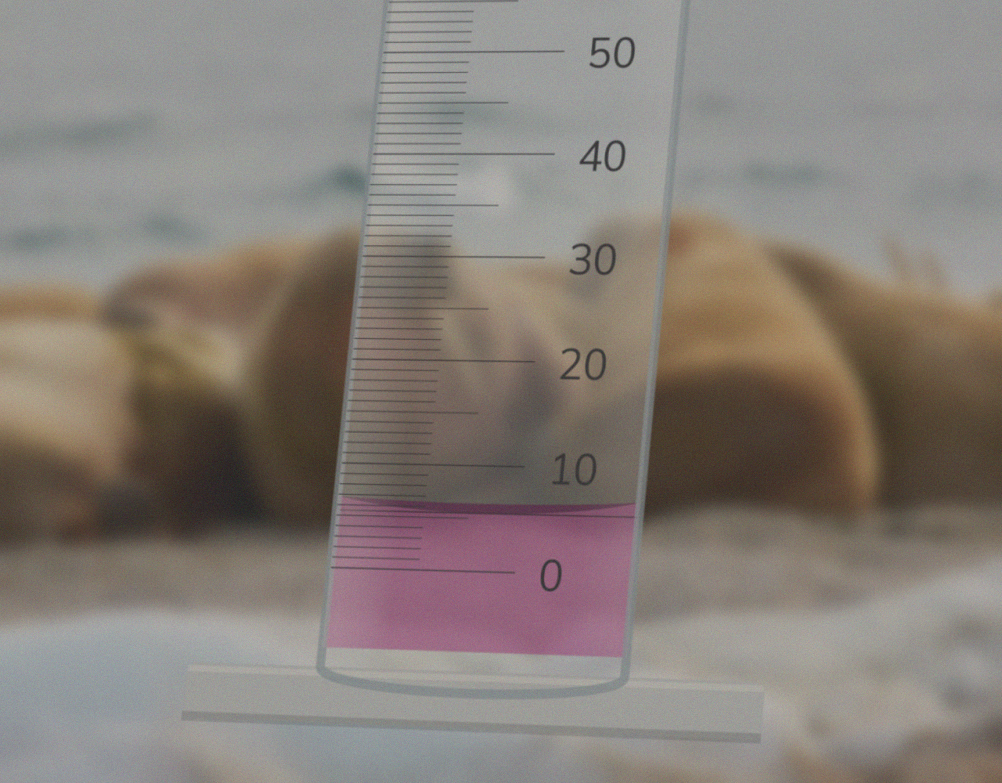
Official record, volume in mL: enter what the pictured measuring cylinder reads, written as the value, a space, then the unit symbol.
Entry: 5.5 mL
